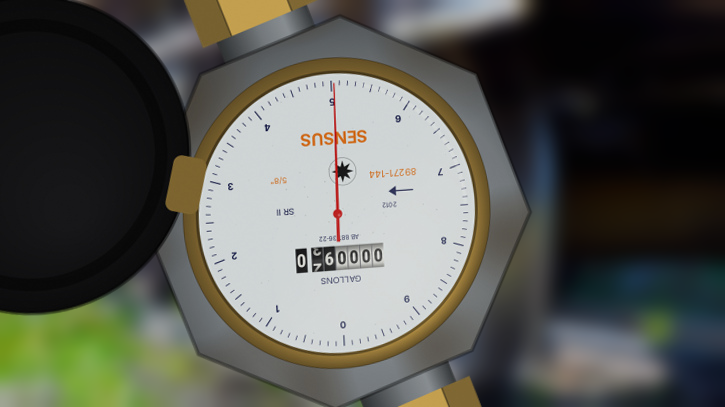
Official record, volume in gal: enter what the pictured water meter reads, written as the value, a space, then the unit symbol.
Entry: 925.0 gal
